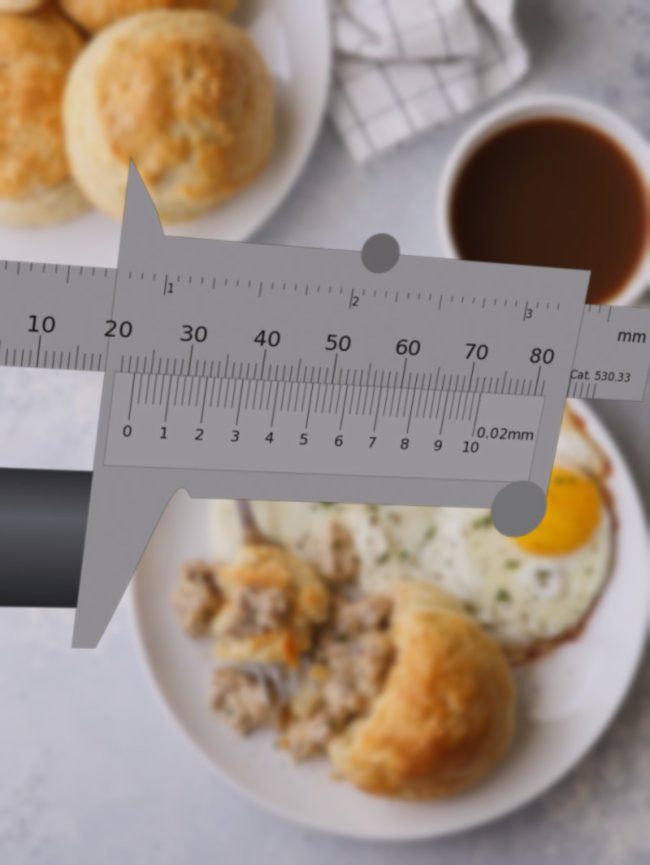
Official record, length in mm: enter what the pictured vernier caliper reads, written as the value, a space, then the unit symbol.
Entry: 22.8 mm
